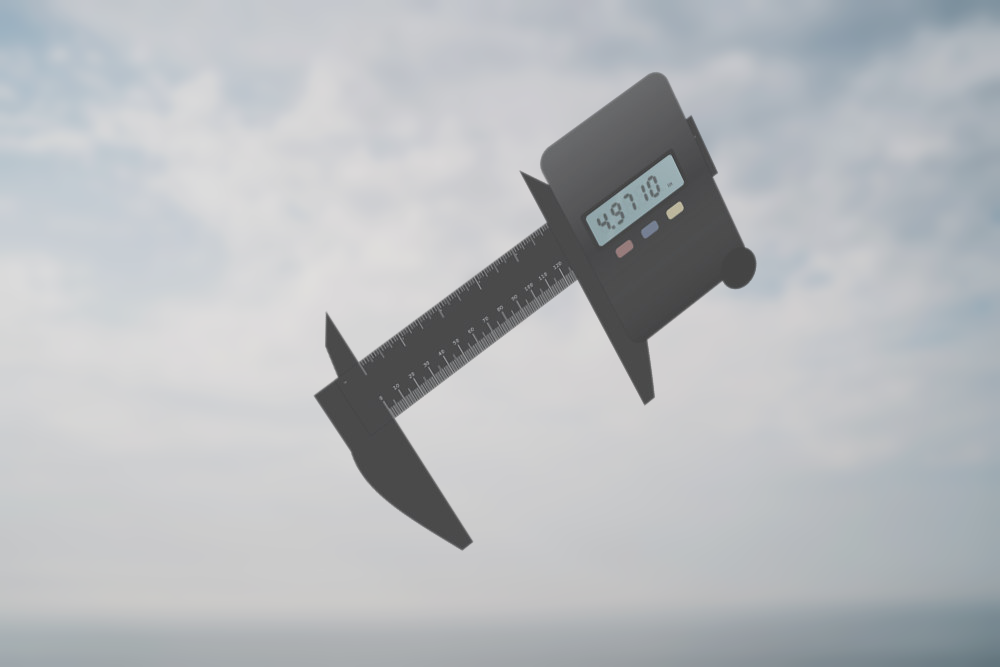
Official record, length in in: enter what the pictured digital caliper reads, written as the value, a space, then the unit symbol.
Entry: 4.9710 in
